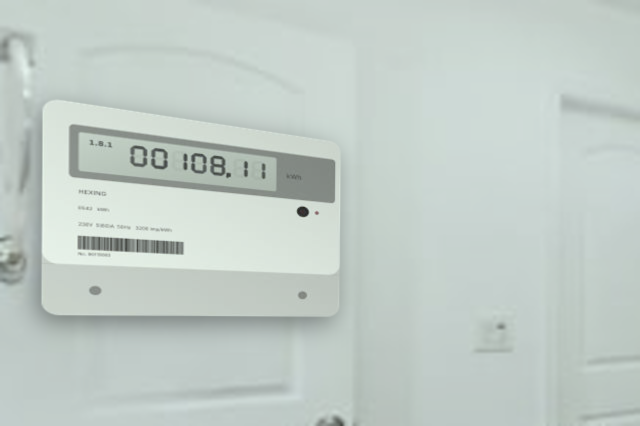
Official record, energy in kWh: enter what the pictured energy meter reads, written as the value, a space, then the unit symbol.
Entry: 108.11 kWh
